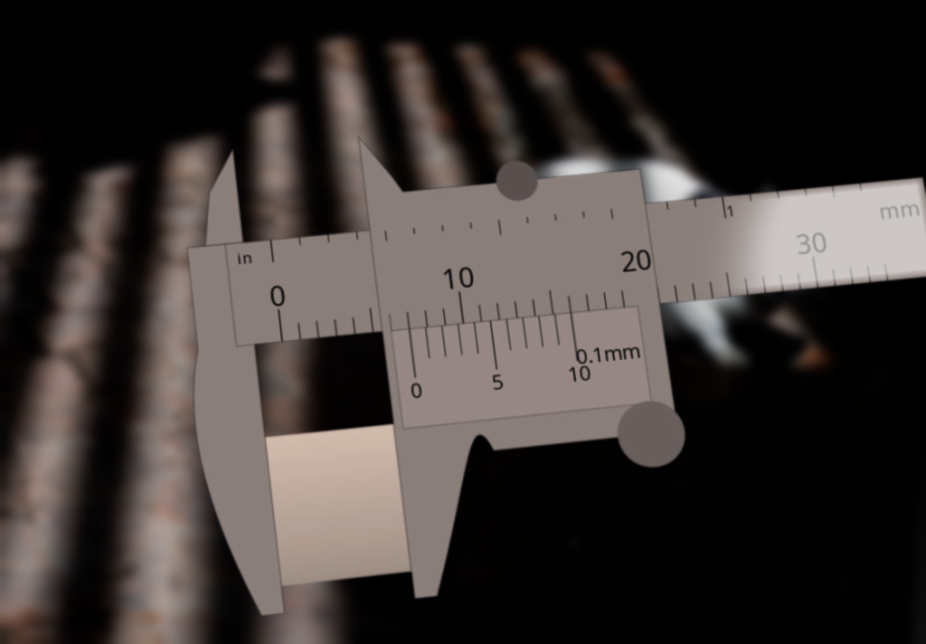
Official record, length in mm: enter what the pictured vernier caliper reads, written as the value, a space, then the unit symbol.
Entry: 7.0 mm
